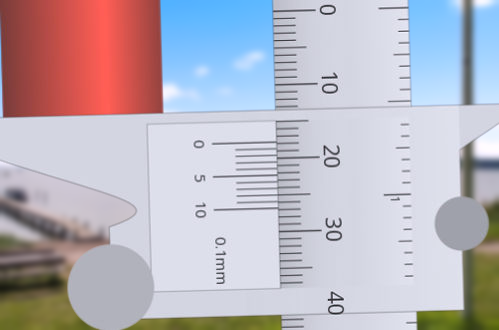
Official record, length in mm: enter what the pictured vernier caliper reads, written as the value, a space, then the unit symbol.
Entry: 17.8 mm
